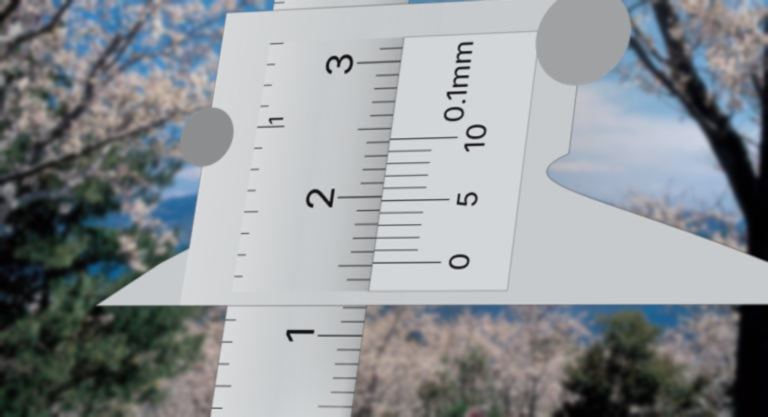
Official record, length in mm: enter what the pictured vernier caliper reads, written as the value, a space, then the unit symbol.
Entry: 15.2 mm
